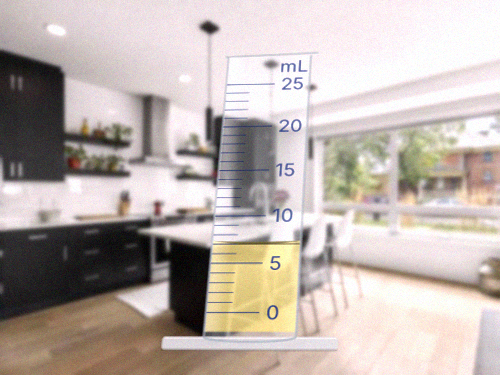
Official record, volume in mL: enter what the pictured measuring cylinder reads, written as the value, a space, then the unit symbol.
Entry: 7 mL
